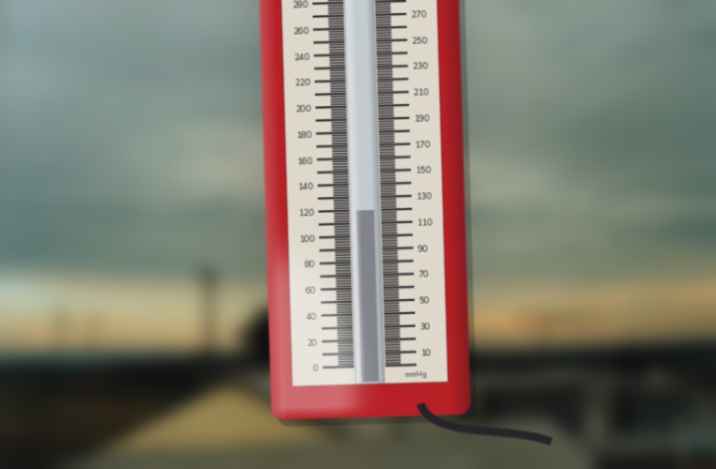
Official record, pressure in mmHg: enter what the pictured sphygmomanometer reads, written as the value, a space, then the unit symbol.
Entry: 120 mmHg
